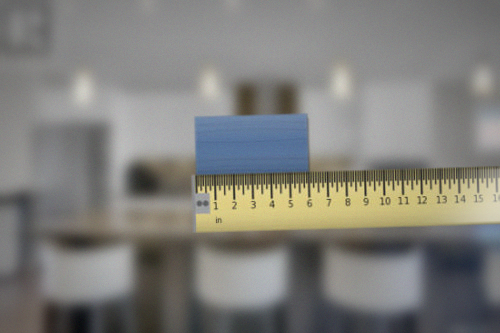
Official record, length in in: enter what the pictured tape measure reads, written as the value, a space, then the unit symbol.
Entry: 6 in
